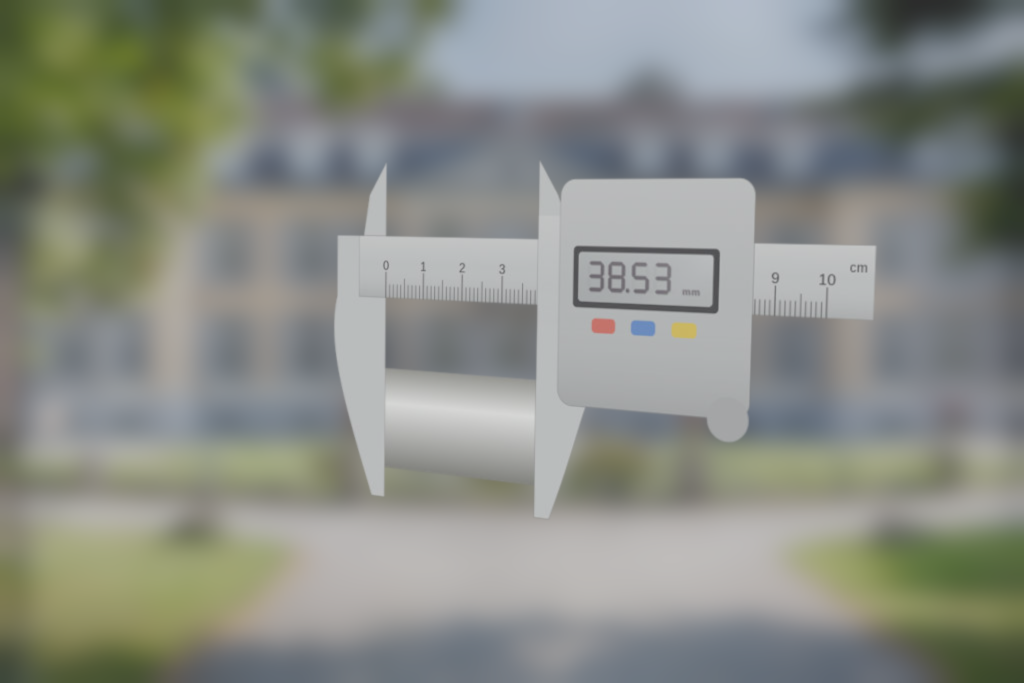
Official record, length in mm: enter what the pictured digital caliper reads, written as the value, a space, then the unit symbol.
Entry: 38.53 mm
